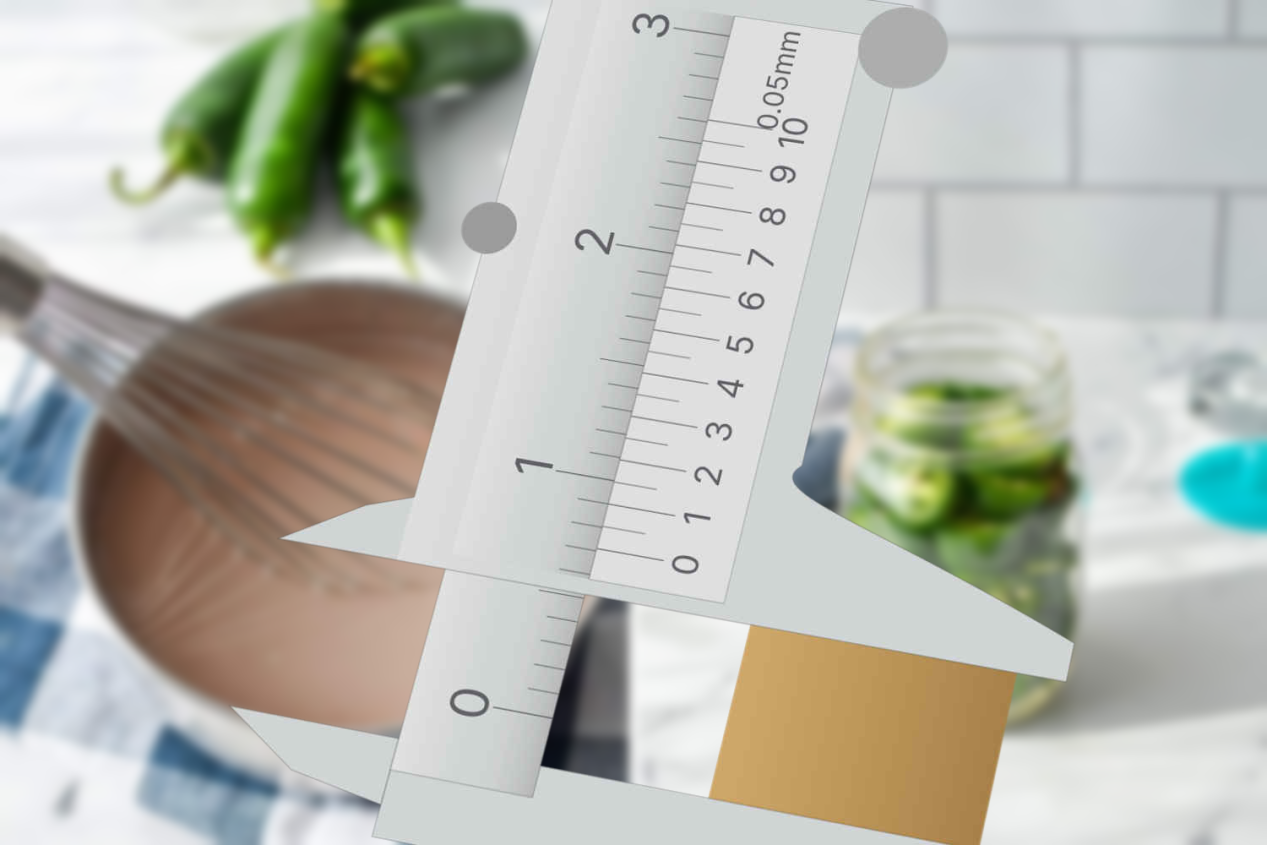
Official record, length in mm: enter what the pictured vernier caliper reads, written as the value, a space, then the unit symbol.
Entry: 7.10 mm
